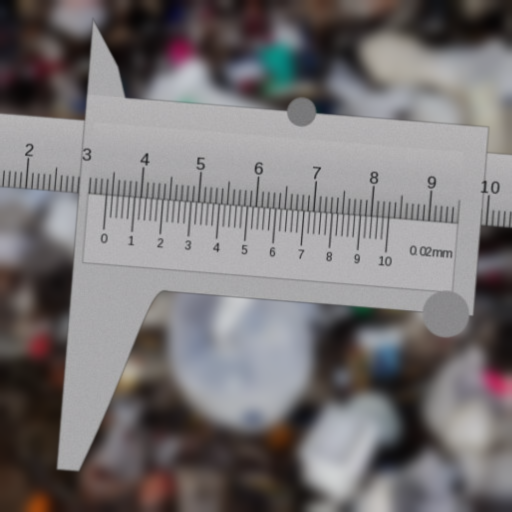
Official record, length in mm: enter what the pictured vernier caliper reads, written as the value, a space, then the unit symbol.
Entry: 34.0 mm
